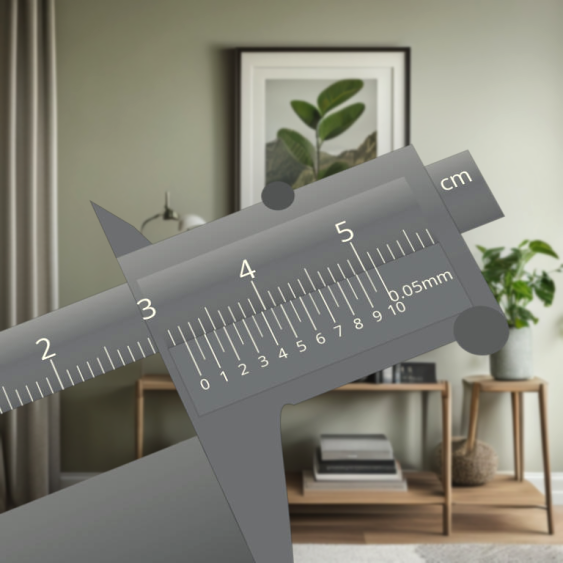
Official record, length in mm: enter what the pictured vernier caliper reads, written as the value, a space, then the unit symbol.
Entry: 32.0 mm
